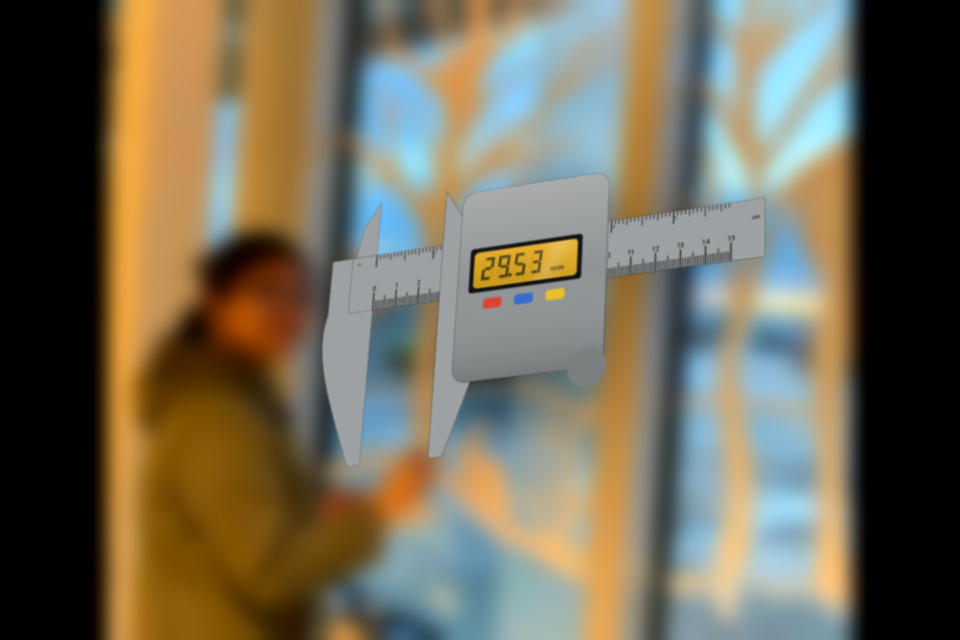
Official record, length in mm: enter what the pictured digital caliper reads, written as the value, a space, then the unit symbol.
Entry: 29.53 mm
